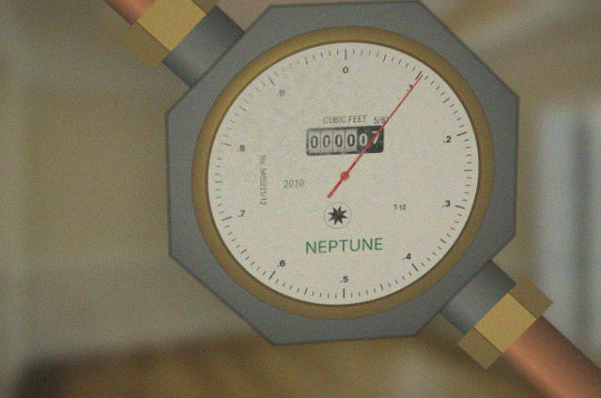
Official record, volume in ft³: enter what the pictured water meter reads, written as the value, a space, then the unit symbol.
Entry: 7.10 ft³
